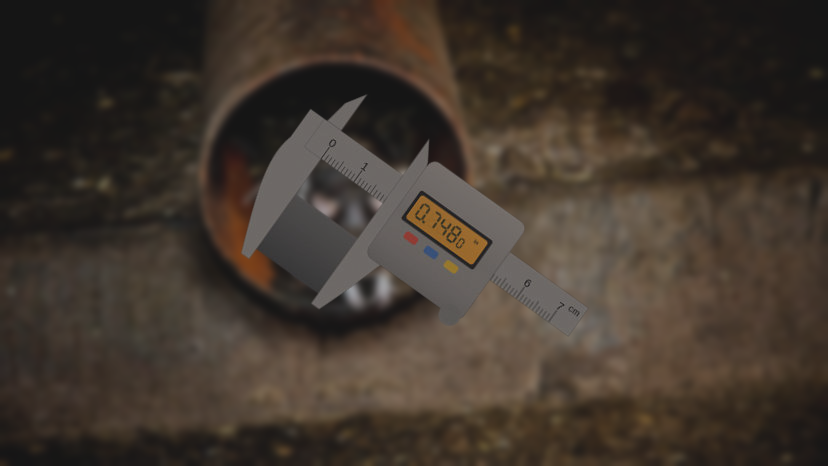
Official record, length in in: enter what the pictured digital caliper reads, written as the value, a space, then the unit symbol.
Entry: 0.7480 in
